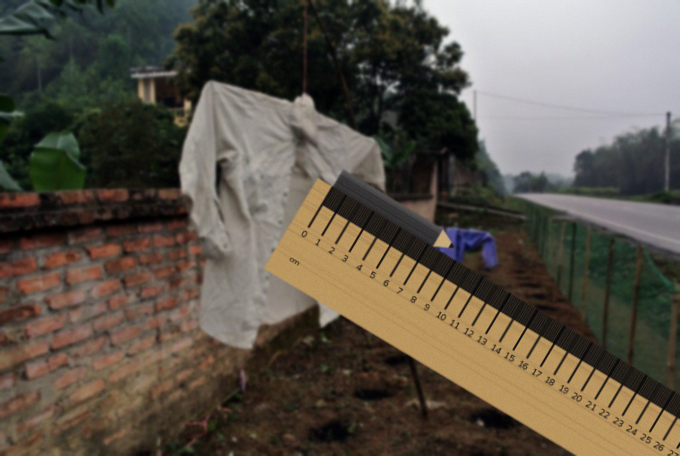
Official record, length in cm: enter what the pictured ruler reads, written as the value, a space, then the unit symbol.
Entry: 8.5 cm
